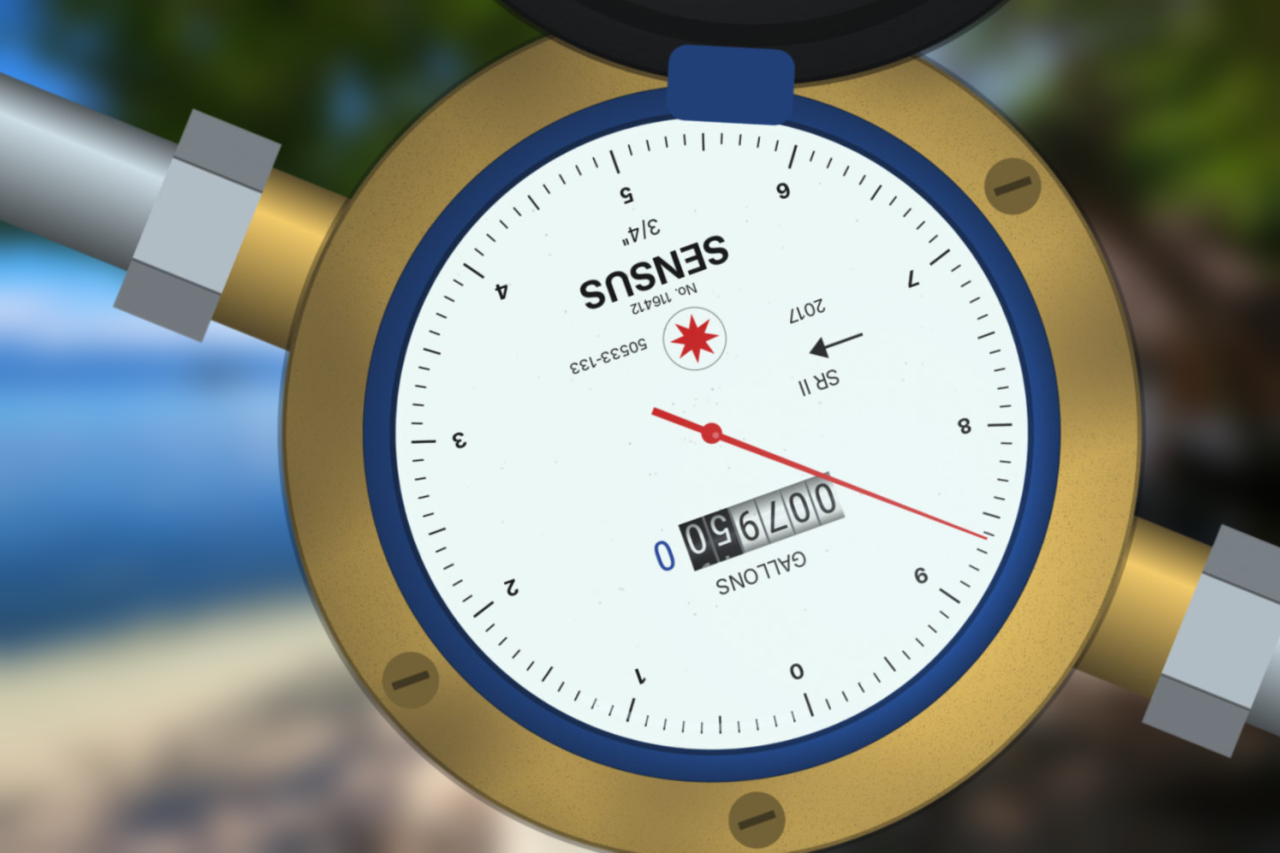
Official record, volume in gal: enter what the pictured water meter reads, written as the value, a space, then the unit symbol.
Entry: 79498.6 gal
